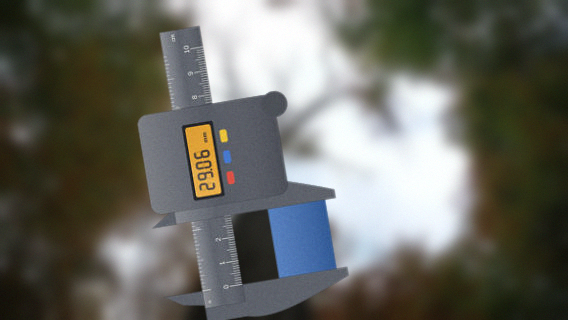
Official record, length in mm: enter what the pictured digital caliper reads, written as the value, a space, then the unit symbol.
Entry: 29.06 mm
